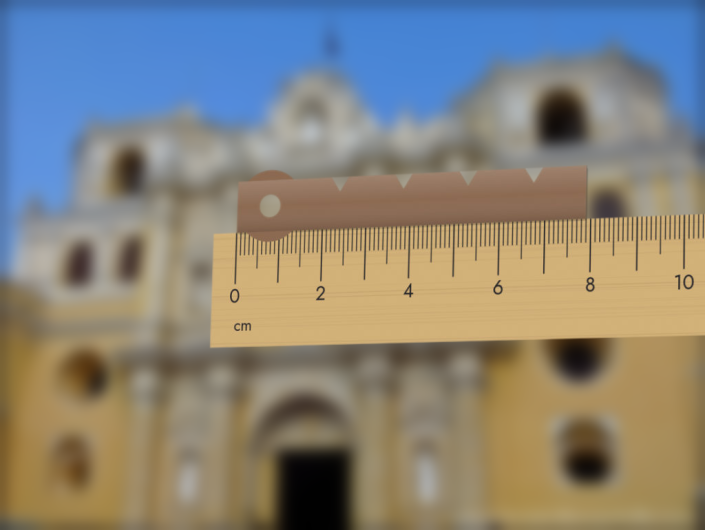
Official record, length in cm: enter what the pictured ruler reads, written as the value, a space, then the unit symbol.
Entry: 7.9 cm
